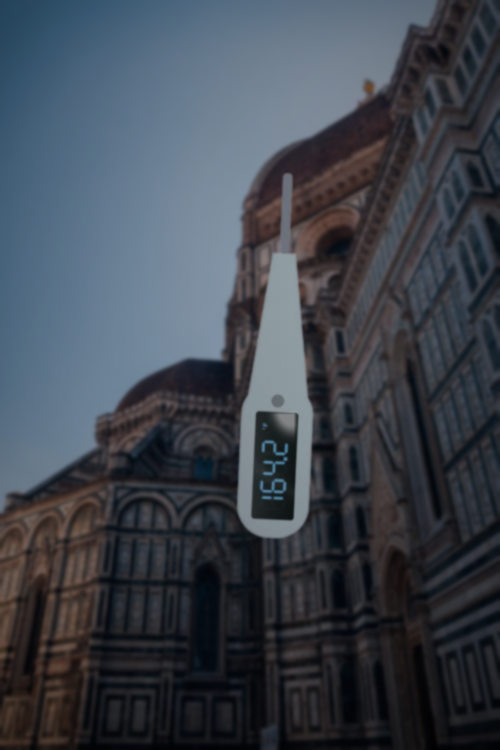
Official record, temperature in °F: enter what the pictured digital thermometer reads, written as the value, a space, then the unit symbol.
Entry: 164.2 °F
